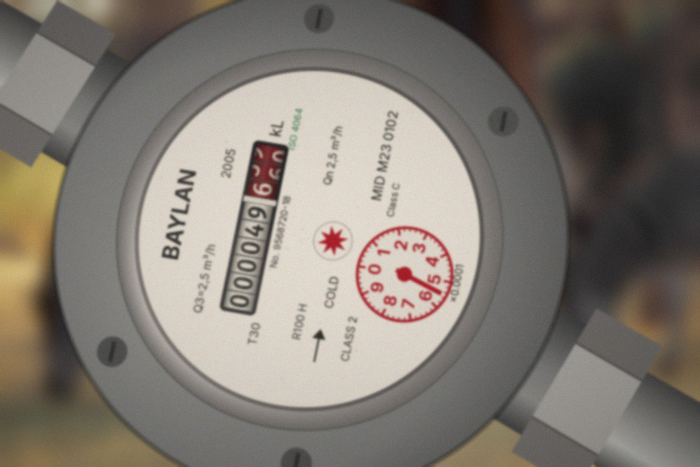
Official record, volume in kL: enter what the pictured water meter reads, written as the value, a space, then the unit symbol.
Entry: 49.6595 kL
